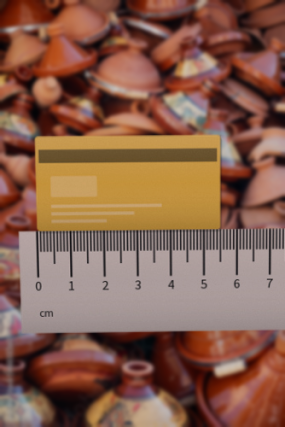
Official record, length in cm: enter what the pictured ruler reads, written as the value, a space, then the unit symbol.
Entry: 5.5 cm
